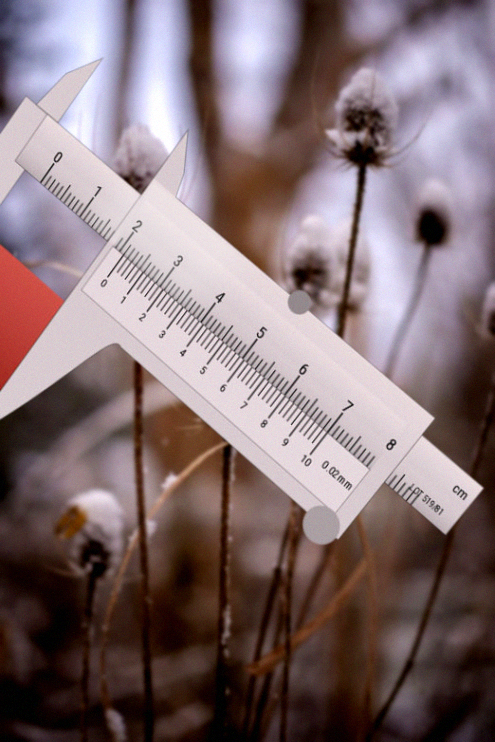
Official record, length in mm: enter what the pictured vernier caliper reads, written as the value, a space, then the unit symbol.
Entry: 21.0 mm
